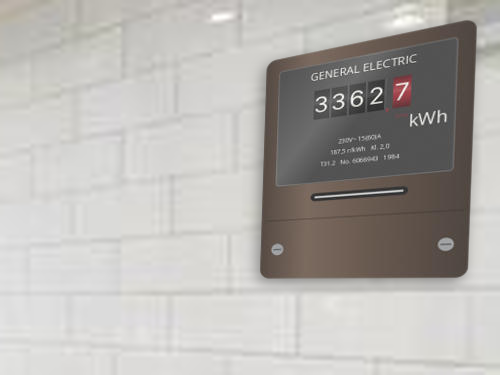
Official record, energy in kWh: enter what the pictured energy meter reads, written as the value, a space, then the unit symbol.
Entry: 3362.7 kWh
